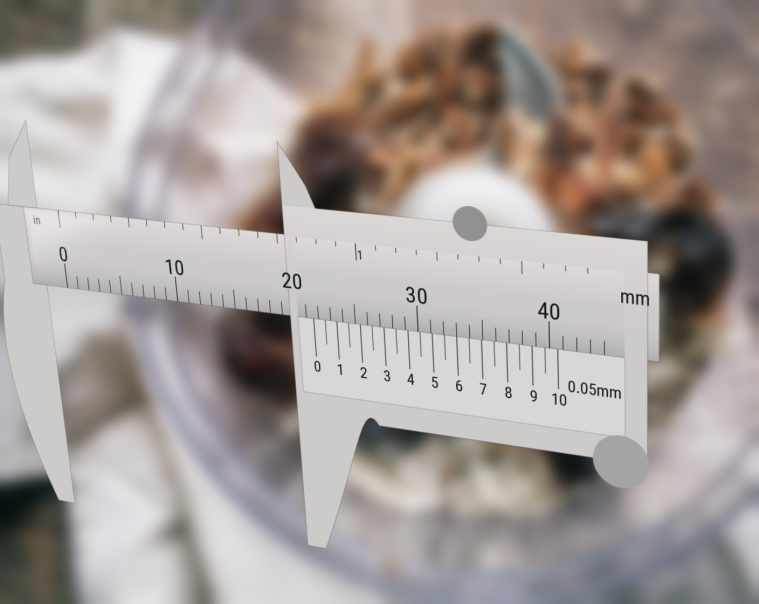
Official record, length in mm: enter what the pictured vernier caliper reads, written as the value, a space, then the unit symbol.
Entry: 21.6 mm
